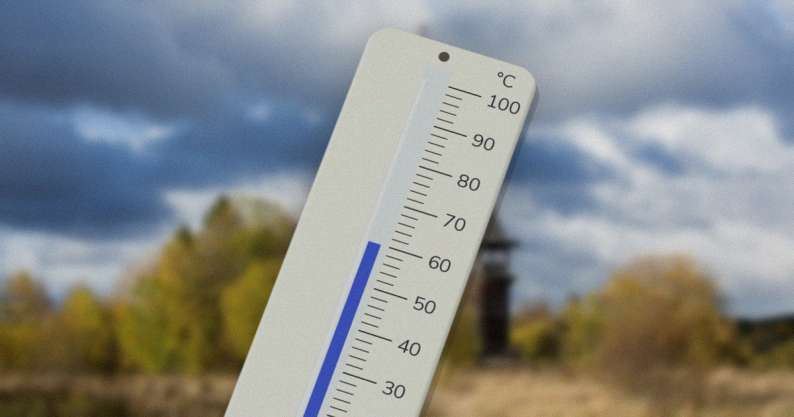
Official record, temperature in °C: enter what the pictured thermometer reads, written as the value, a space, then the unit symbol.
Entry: 60 °C
